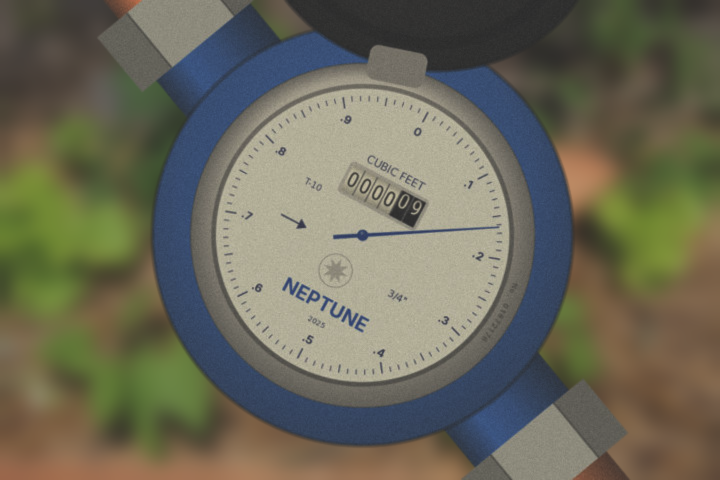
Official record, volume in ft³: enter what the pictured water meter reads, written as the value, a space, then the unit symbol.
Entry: 9.16 ft³
